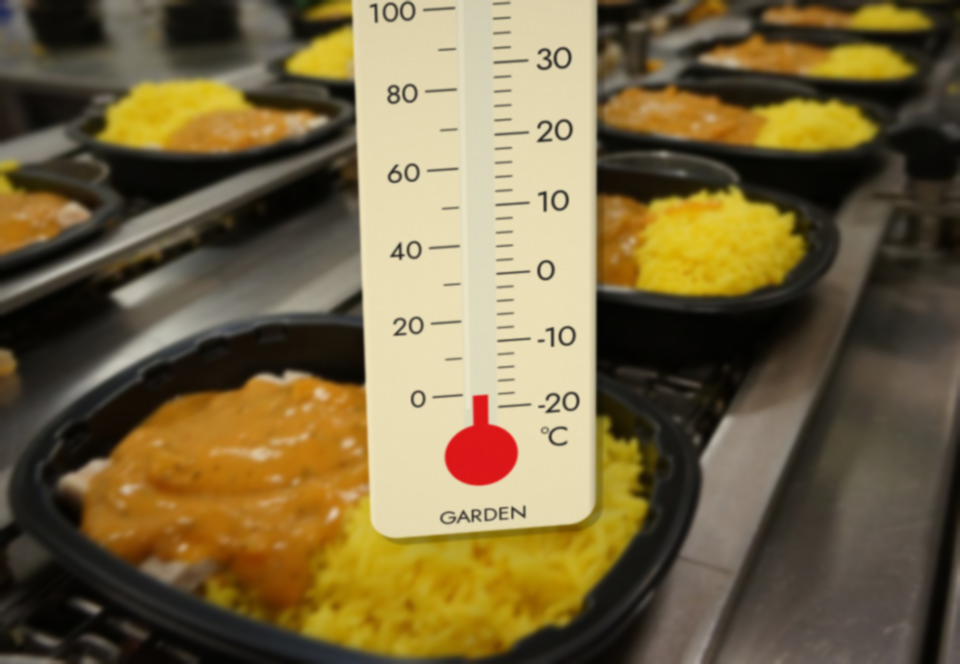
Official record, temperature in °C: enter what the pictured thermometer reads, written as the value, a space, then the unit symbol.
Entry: -18 °C
